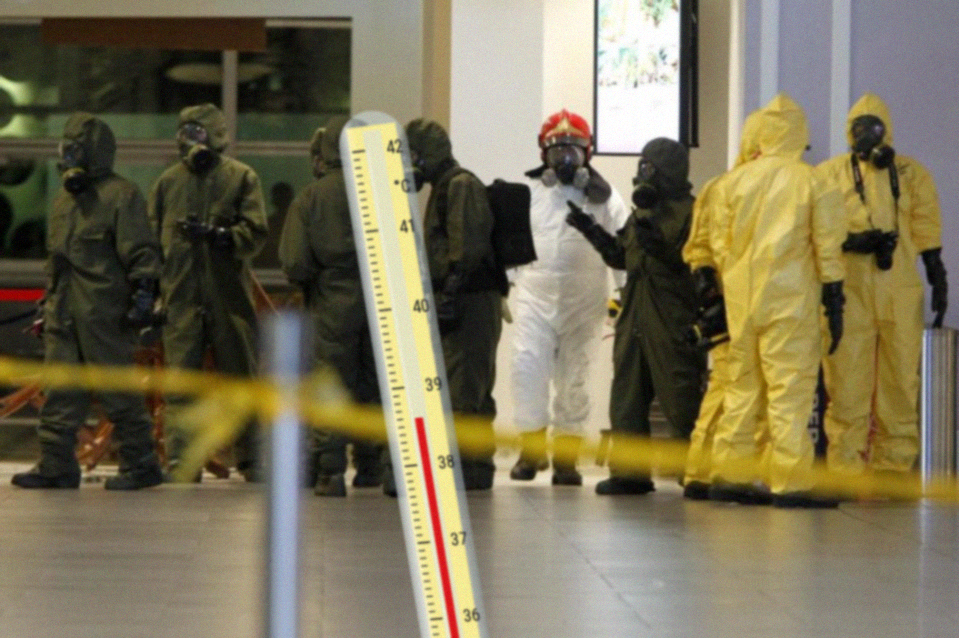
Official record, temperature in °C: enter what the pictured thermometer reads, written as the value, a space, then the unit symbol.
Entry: 38.6 °C
